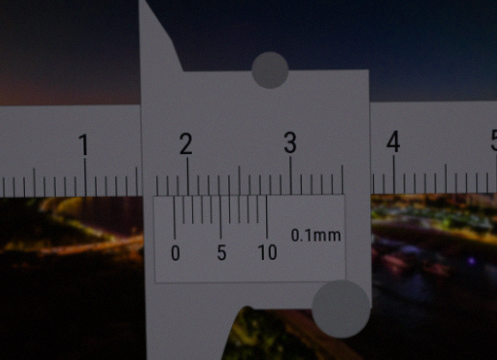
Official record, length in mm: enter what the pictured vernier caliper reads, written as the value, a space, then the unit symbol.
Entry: 18.6 mm
